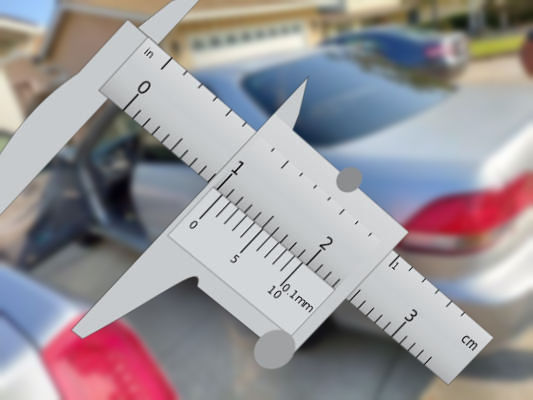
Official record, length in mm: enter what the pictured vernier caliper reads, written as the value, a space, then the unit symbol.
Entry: 10.6 mm
